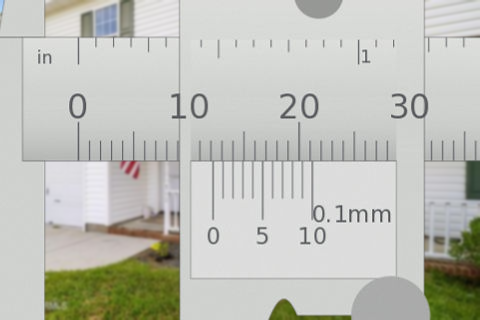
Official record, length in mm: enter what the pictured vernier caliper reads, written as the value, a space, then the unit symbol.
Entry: 12.2 mm
